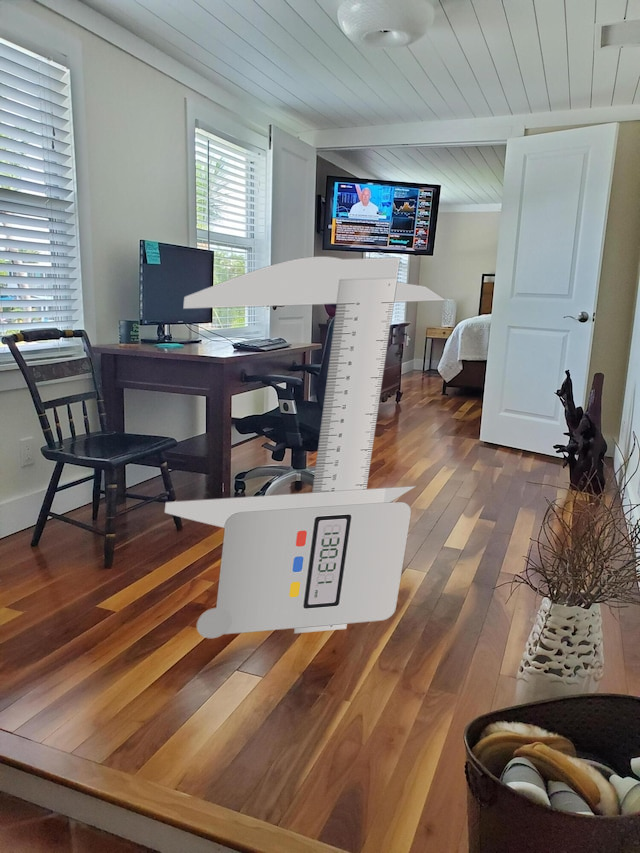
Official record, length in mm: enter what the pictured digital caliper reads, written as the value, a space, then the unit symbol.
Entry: 130.31 mm
